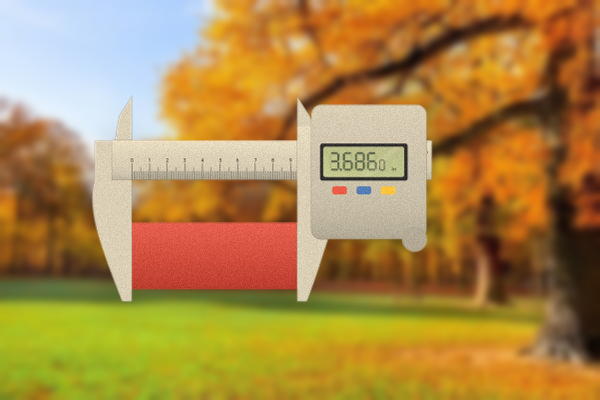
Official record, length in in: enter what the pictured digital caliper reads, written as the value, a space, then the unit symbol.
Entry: 3.6860 in
